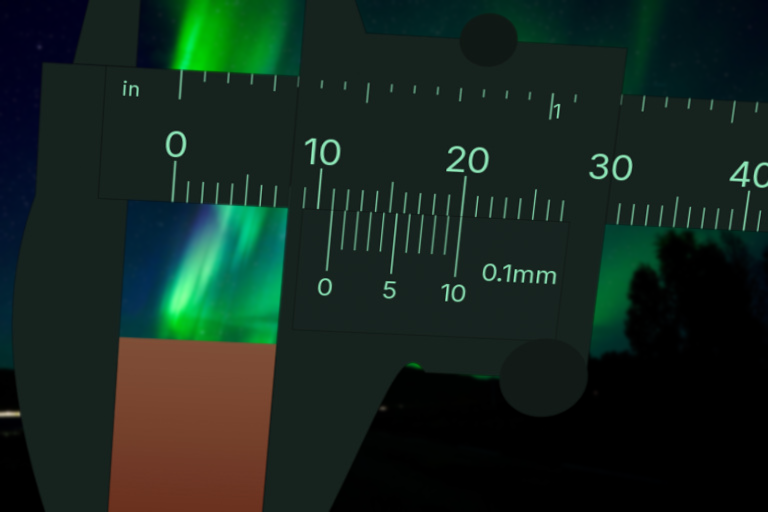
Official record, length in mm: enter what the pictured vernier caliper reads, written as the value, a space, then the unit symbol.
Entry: 11.0 mm
